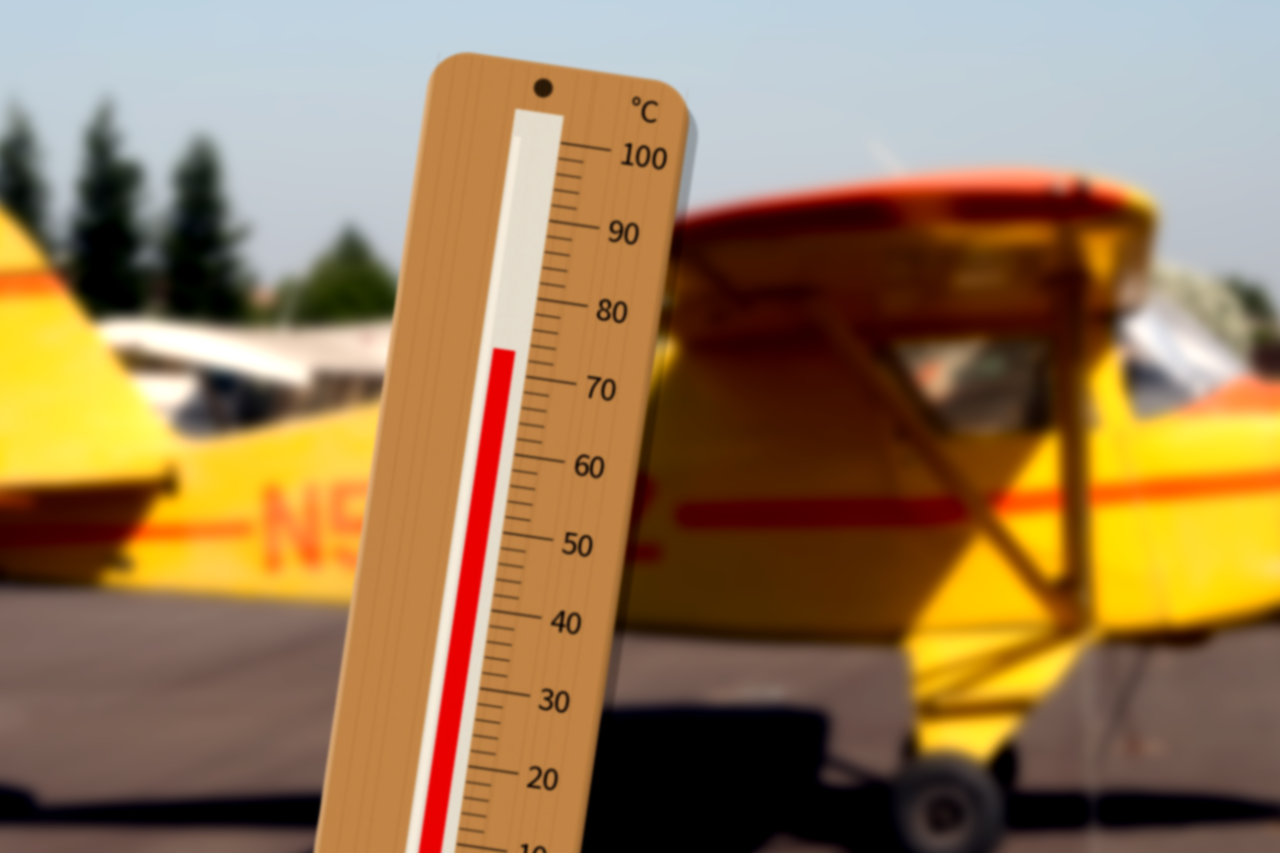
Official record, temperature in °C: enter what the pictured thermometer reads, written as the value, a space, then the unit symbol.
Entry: 73 °C
